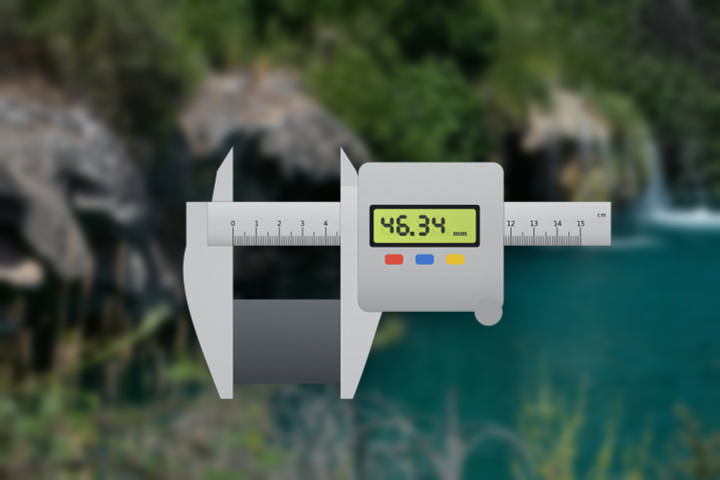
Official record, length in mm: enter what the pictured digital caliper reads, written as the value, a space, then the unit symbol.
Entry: 46.34 mm
